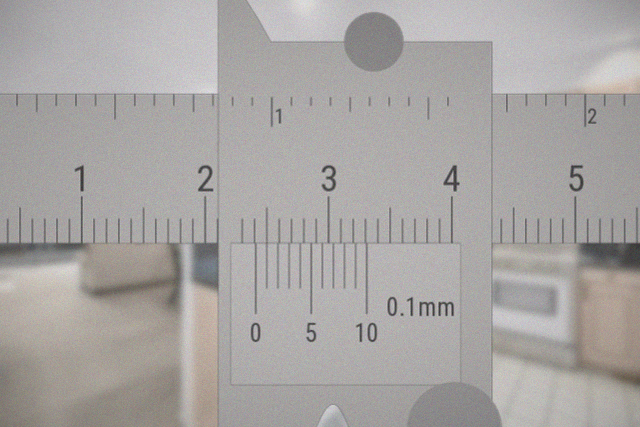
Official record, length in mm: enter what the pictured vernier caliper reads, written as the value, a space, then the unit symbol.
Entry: 24.1 mm
